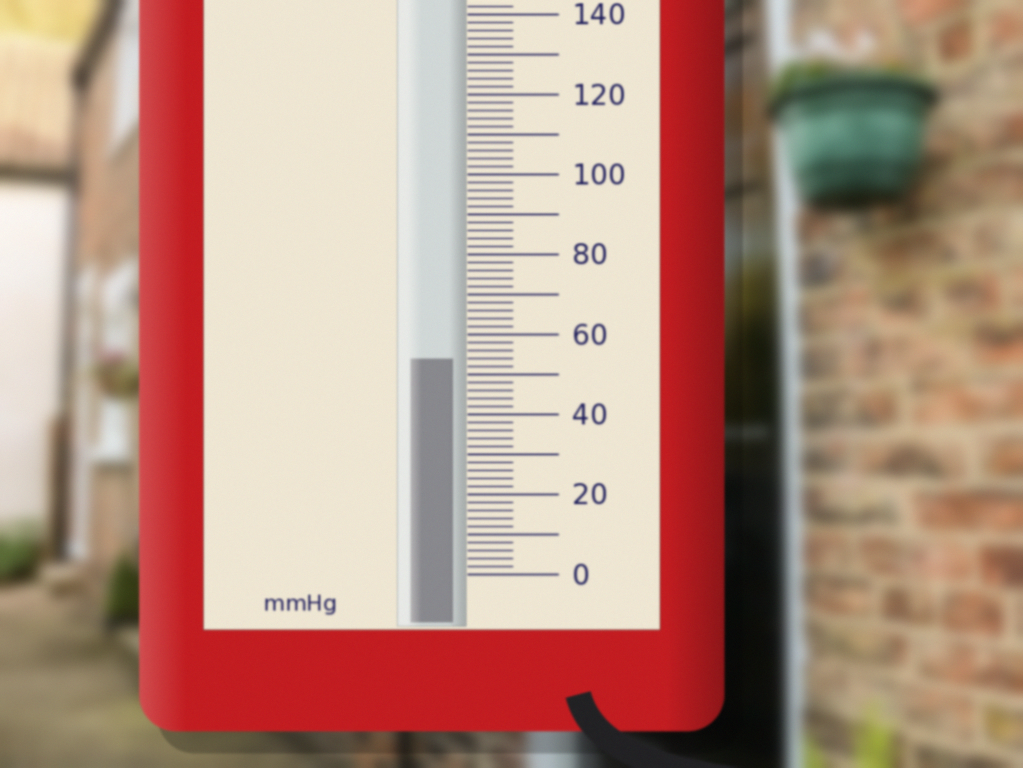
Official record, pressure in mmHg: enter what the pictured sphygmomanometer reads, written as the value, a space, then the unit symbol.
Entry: 54 mmHg
